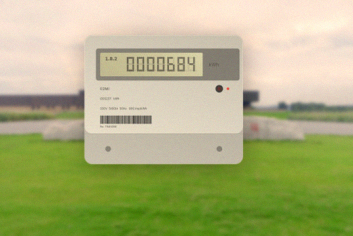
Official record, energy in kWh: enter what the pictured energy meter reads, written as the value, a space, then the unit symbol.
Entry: 684 kWh
